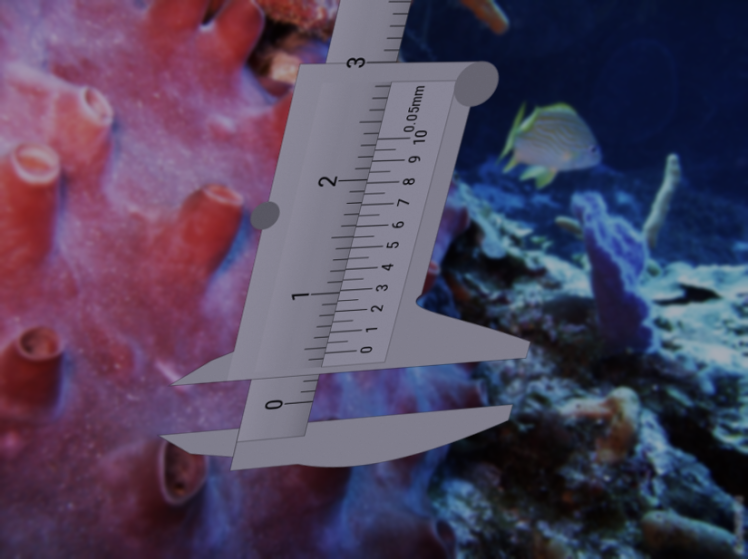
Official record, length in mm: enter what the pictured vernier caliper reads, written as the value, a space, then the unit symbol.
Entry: 4.5 mm
